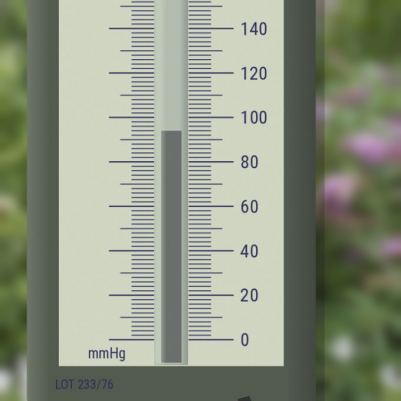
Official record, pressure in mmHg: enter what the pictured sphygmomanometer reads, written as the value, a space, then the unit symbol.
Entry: 94 mmHg
